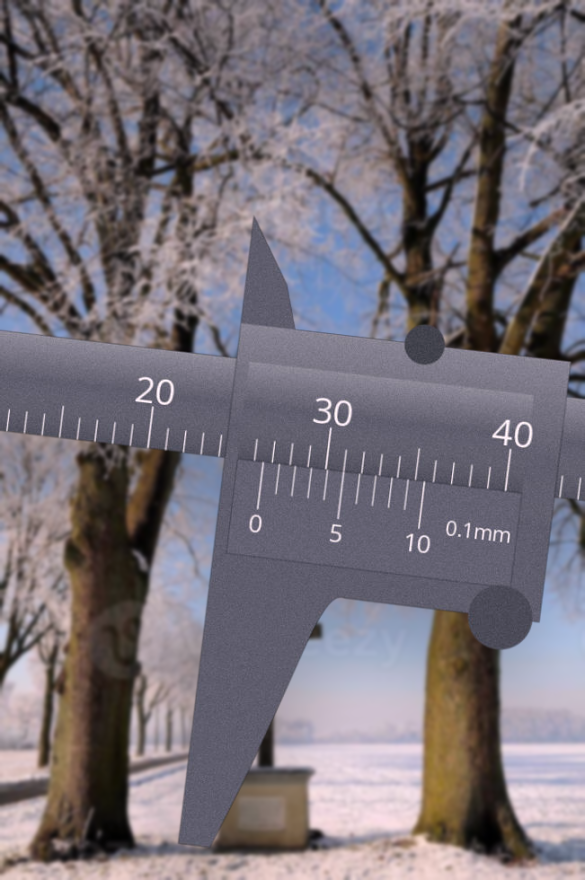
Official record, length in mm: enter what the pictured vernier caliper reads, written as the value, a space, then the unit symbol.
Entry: 26.5 mm
